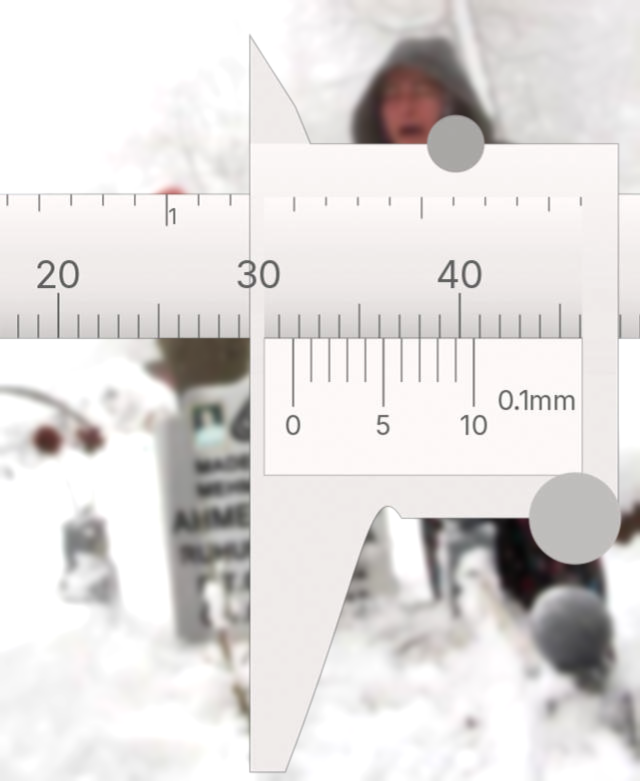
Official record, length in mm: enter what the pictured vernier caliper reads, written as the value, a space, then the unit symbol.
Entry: 31.7 mm
